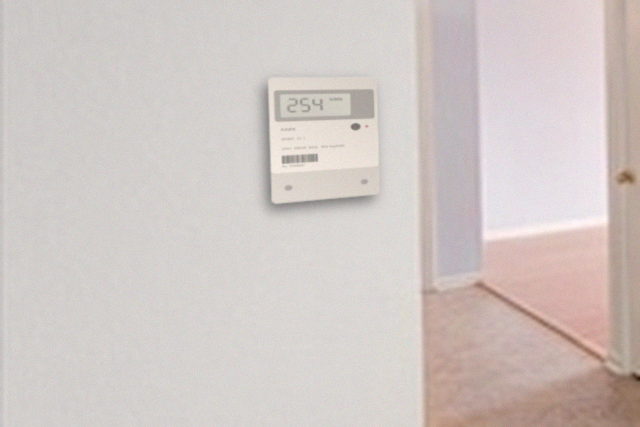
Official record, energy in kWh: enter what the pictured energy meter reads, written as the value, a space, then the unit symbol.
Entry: 254 kWh
